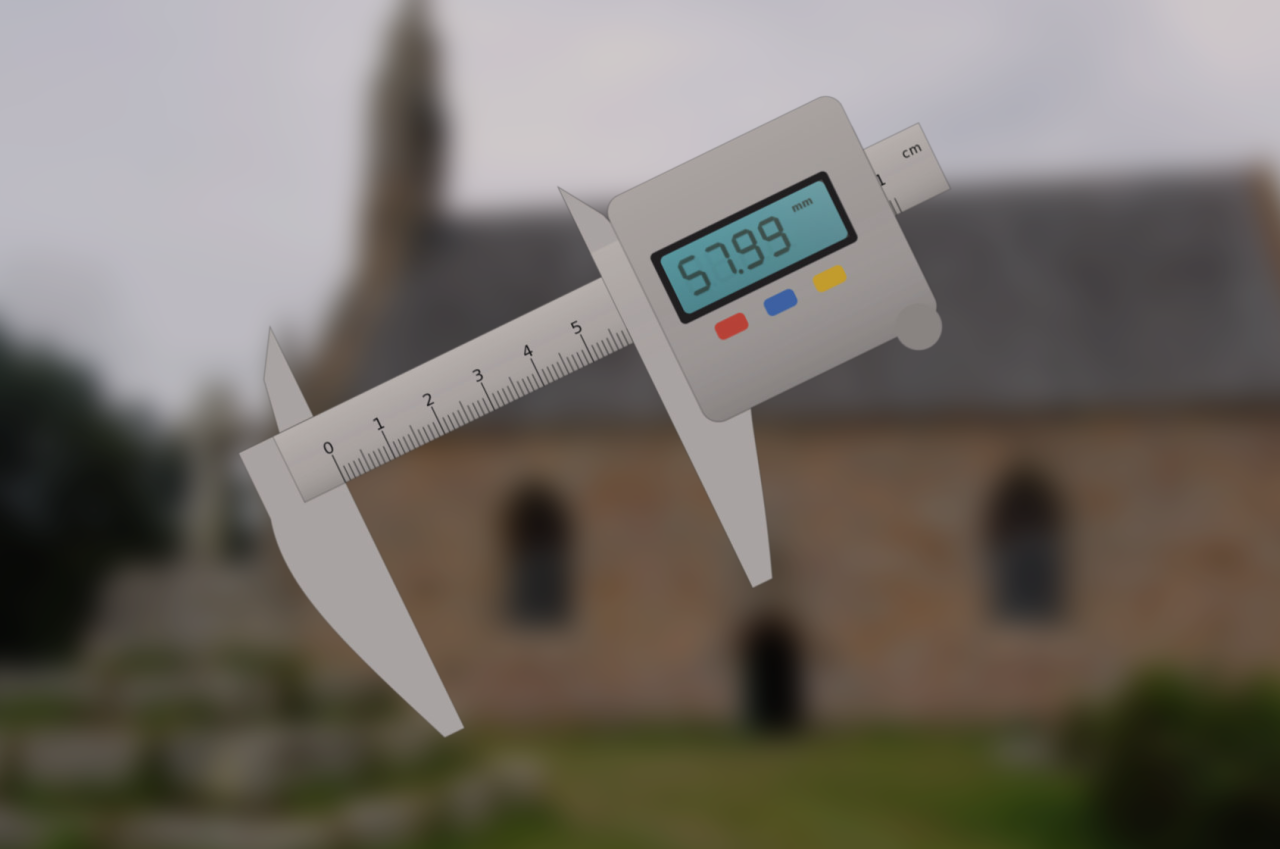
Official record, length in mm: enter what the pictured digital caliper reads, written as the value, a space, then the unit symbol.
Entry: 57.99 mm
